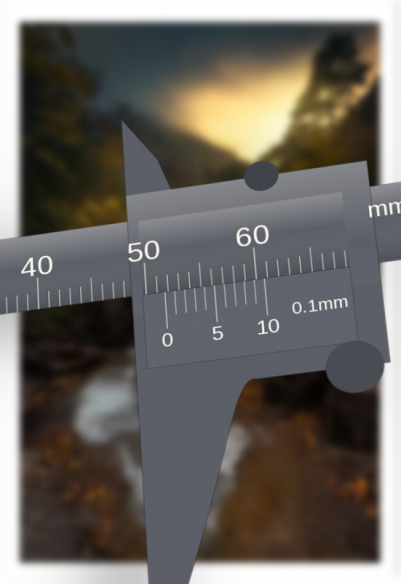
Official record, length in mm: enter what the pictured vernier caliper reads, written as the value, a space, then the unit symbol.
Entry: 51.7 mm
